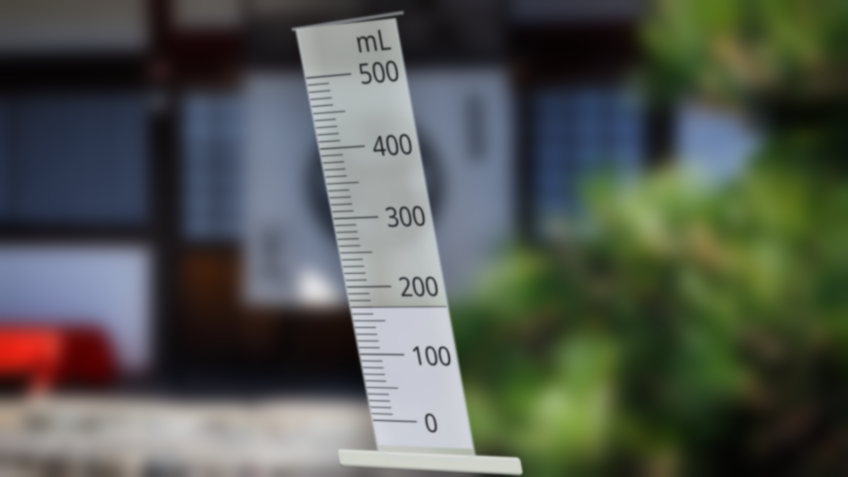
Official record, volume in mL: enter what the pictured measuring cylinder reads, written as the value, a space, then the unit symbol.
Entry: 170 mL
